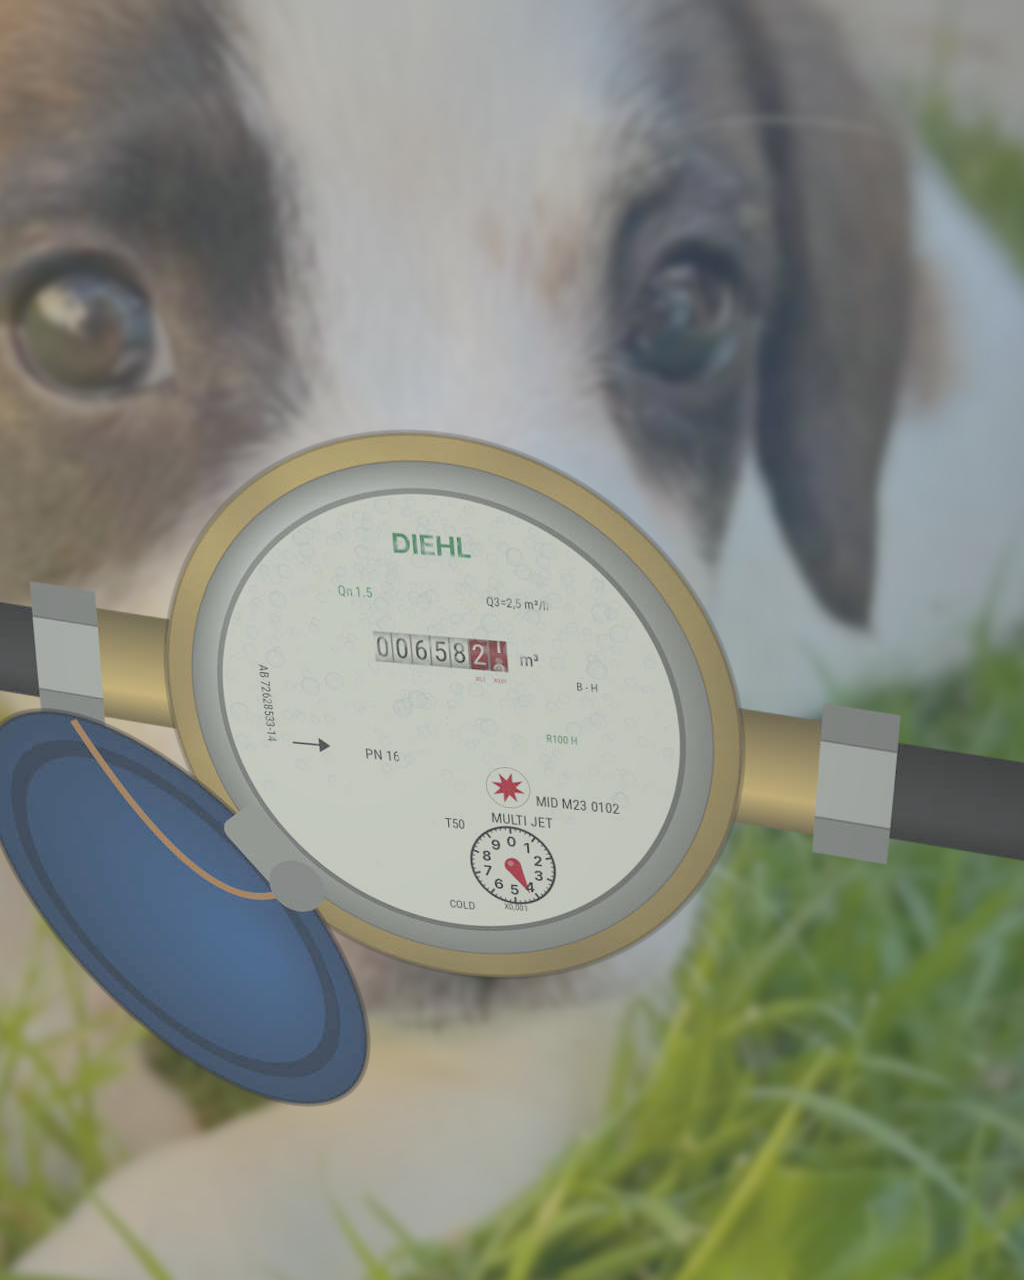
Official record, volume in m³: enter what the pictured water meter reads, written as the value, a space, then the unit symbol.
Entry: 658.214 m³
